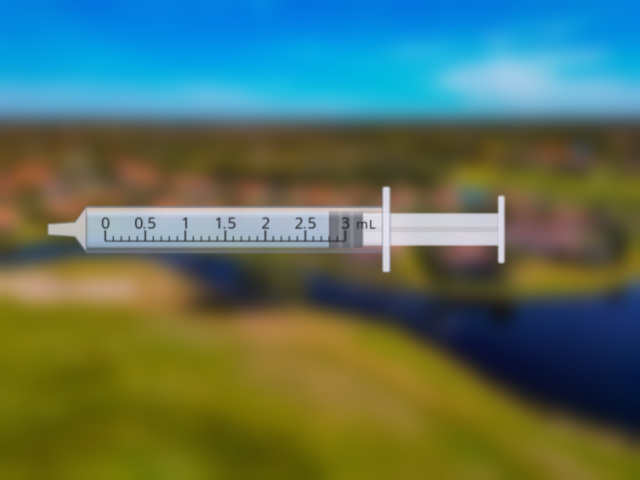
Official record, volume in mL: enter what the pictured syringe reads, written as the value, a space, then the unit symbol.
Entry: 2.8 mL
